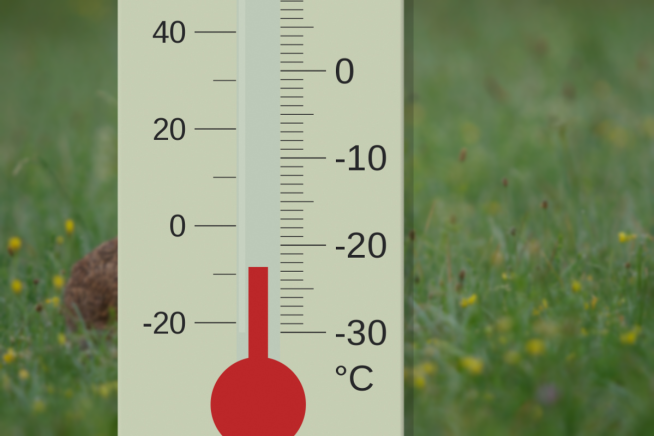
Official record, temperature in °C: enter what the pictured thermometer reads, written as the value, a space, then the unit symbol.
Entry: -22.5 °C
